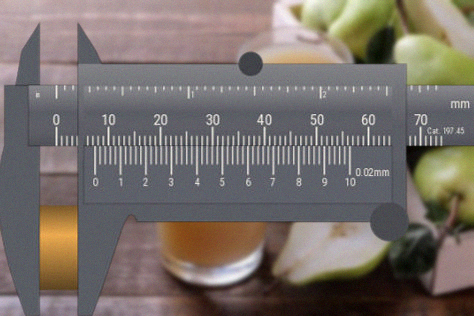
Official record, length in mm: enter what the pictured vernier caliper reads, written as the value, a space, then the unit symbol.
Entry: 7.4 mm
